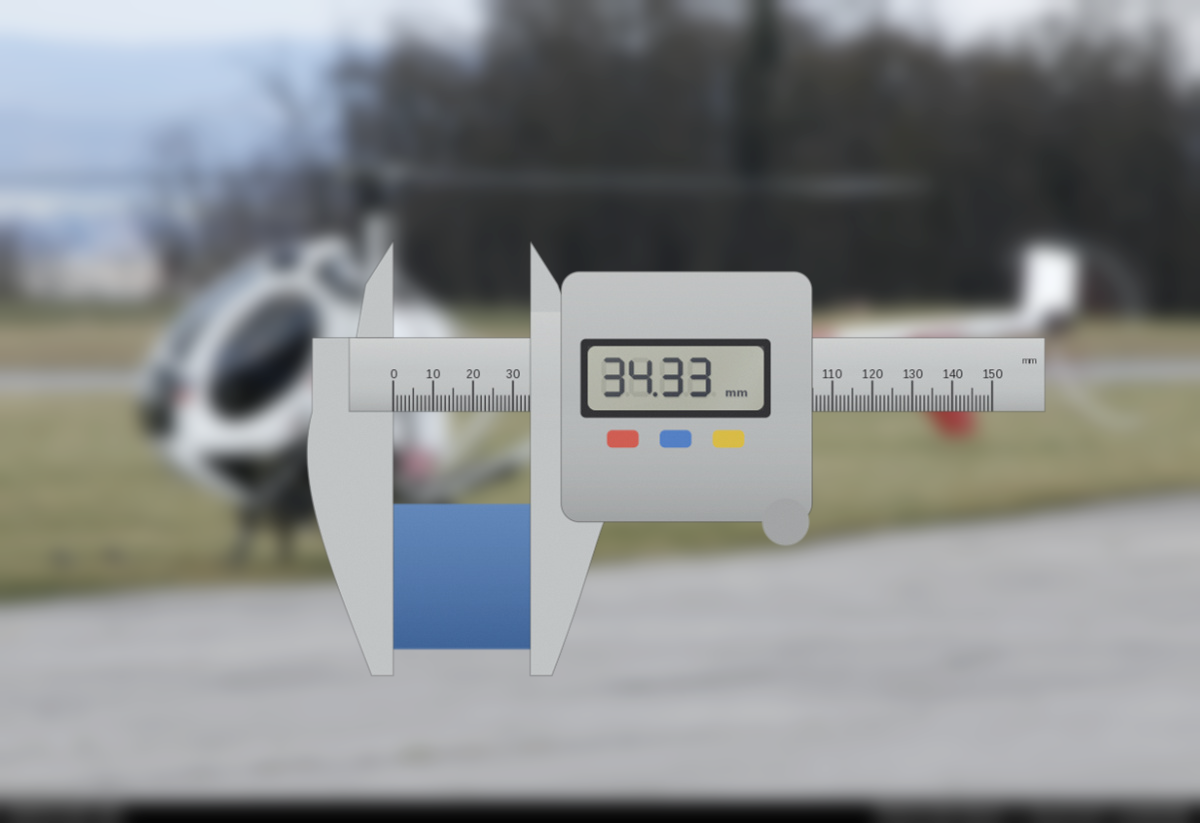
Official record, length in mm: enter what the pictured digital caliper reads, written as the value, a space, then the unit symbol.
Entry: 34.33 mm
